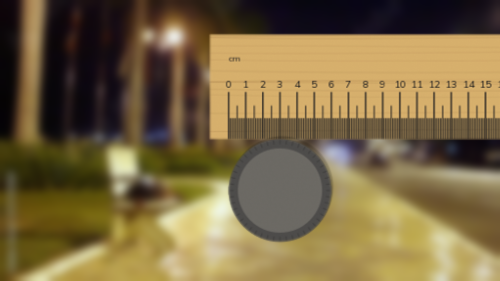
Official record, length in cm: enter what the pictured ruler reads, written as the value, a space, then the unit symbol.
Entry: 6 cm
